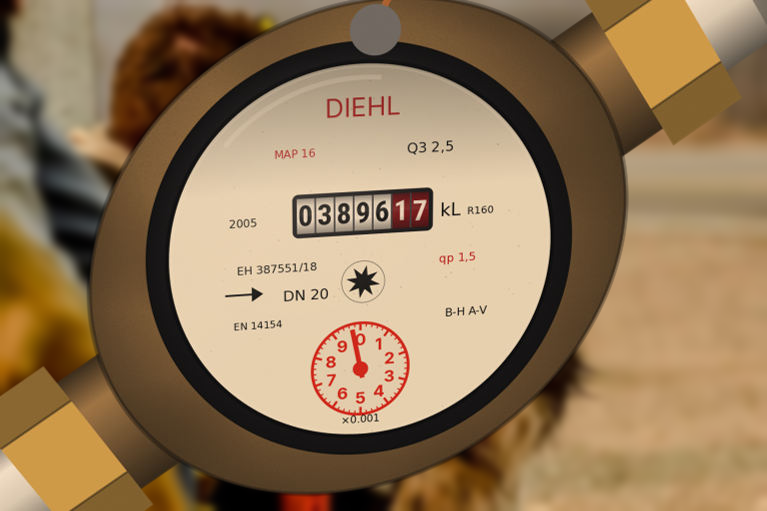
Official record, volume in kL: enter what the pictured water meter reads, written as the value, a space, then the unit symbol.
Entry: 3896.169 kL
